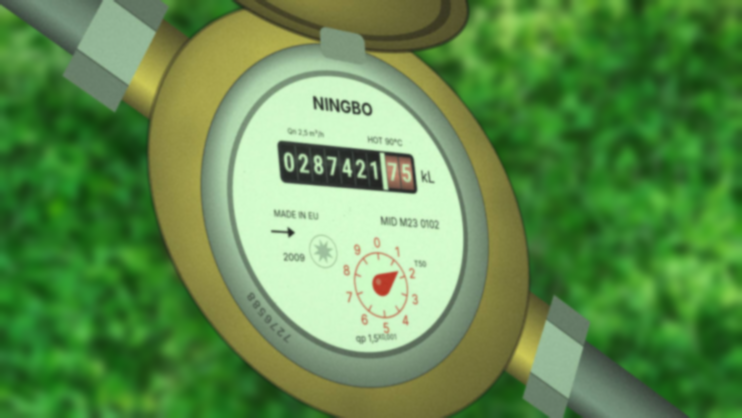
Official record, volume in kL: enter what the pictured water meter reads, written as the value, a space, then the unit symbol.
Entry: 287421.751 kL
